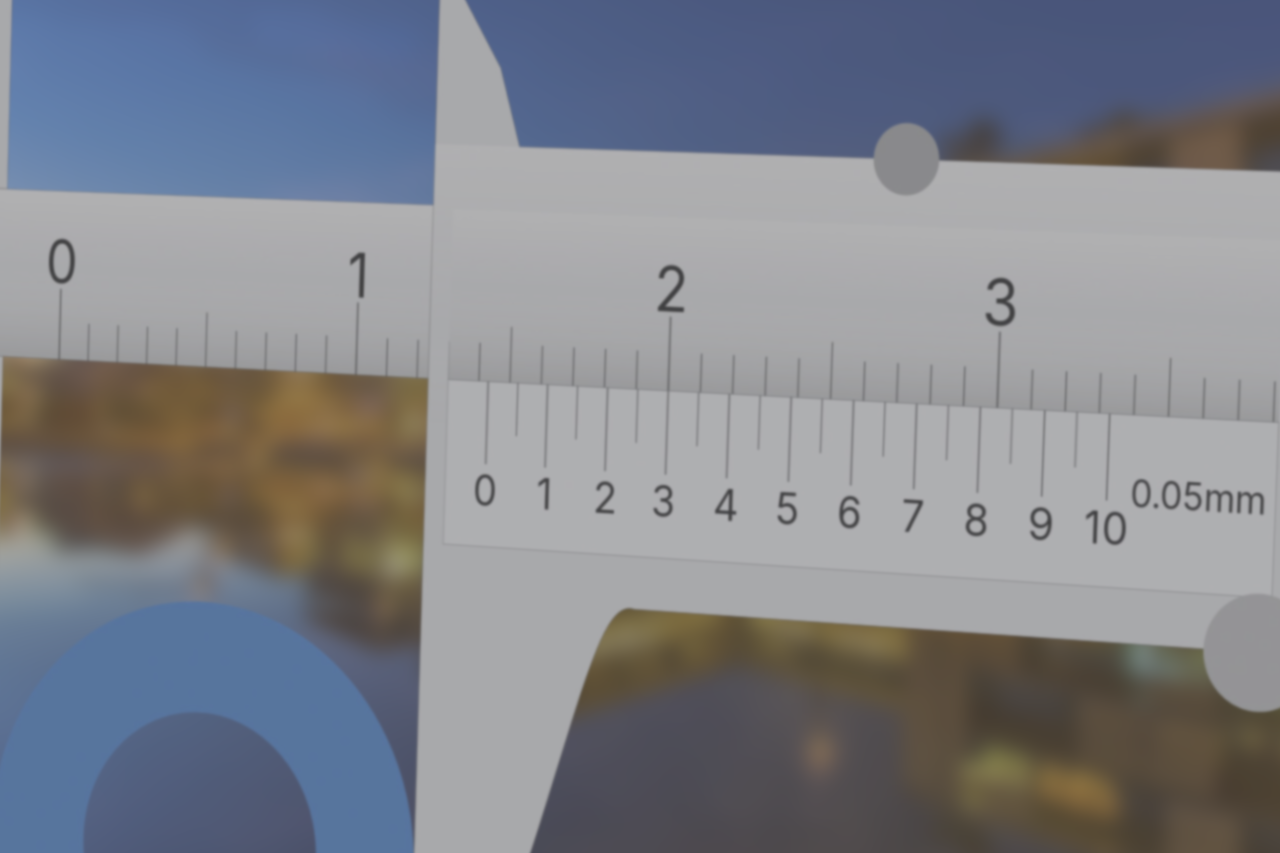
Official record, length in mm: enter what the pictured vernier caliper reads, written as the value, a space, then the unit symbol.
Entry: 14.3 mm
